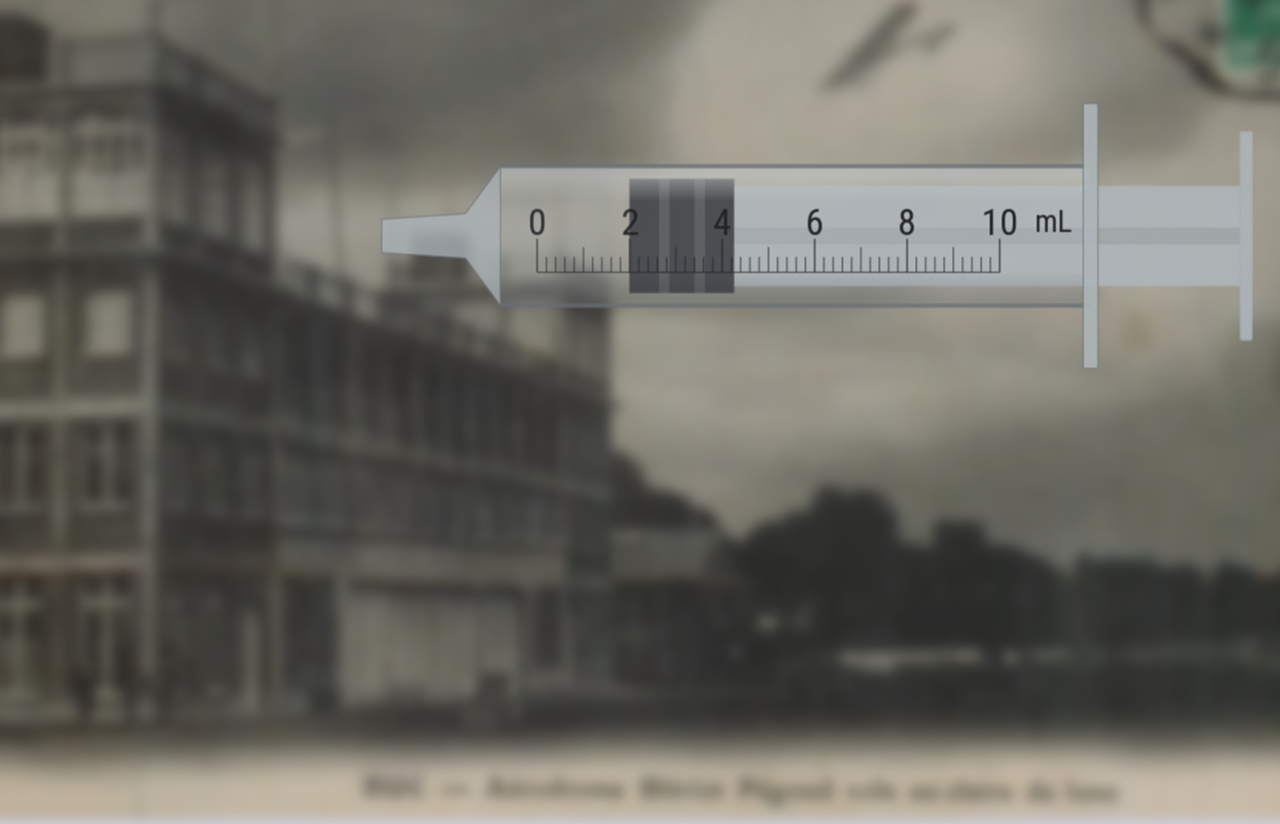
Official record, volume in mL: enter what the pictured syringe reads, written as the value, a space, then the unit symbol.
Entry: 2 mL
